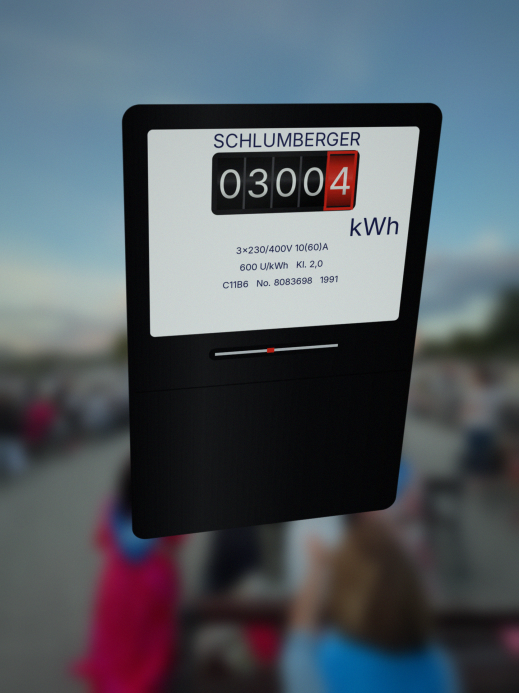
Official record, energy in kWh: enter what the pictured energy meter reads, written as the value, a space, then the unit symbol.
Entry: 300.4 kWh
